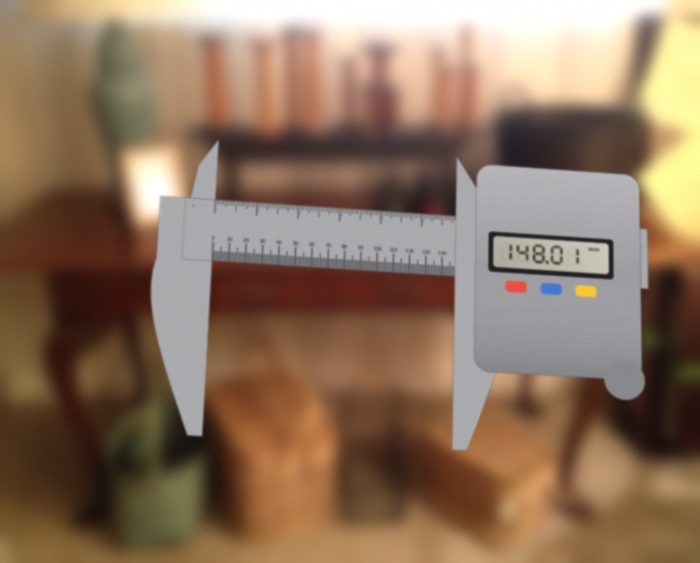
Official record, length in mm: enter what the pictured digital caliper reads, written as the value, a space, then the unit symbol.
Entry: 148.01 mm
